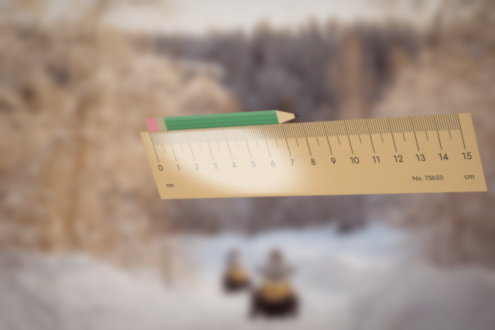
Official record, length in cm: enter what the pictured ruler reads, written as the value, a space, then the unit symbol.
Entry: 8 cm
